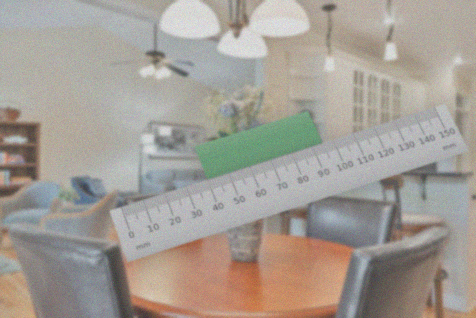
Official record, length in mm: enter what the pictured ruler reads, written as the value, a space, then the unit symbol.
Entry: 55 mm
